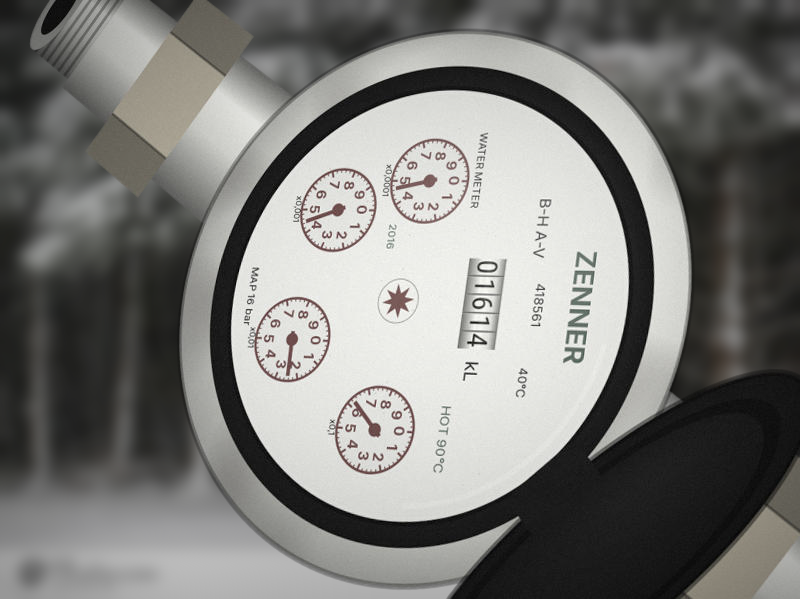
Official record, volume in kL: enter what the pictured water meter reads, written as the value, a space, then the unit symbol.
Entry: 1614.6244 kL
